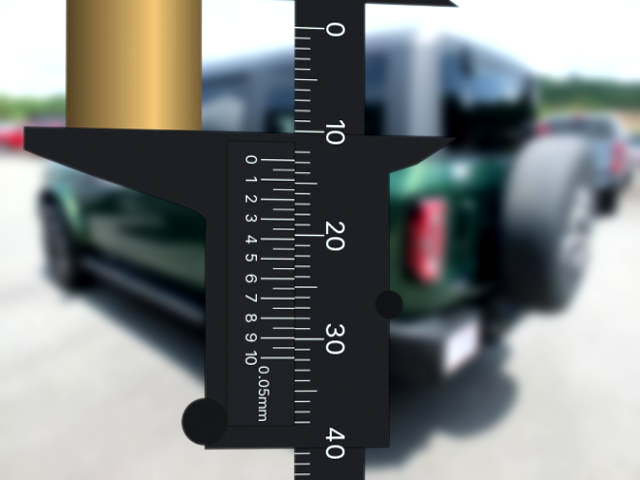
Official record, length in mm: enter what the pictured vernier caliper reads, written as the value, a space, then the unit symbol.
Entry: 12.8 mm
